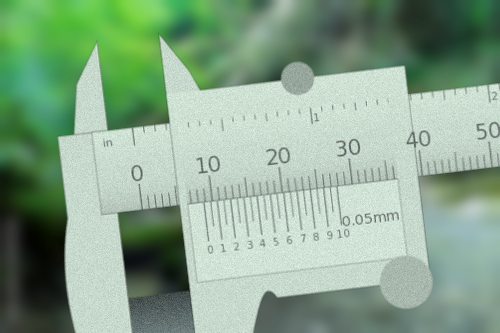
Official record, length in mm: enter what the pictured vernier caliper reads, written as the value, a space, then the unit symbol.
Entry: 8.8 mm
